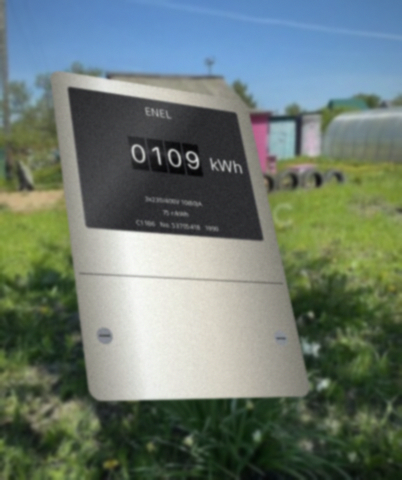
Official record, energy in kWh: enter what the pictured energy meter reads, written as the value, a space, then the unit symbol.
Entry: 109 kWh
